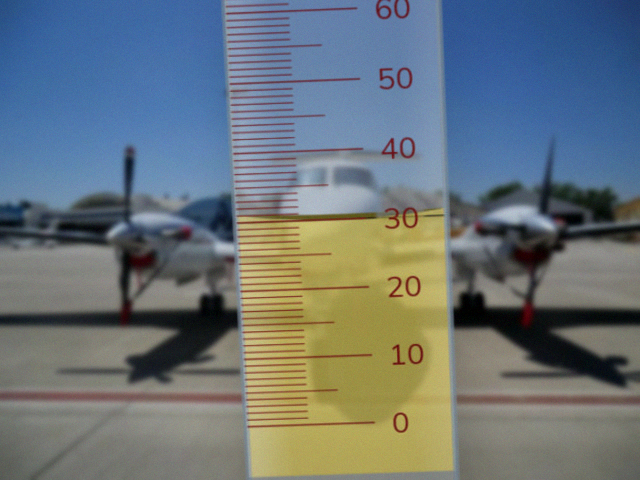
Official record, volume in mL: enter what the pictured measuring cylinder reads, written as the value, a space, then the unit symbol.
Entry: 30 mL
